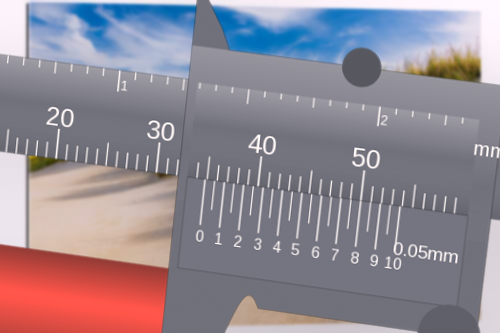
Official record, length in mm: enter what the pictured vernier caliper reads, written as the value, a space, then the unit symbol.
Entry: 34.8 mm
